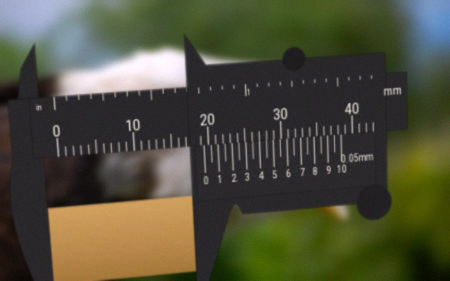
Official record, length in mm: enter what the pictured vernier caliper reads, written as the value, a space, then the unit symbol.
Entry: 19.4 mm
